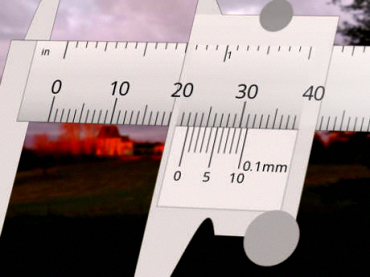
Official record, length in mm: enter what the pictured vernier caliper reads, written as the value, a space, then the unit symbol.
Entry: 22.2 mm
